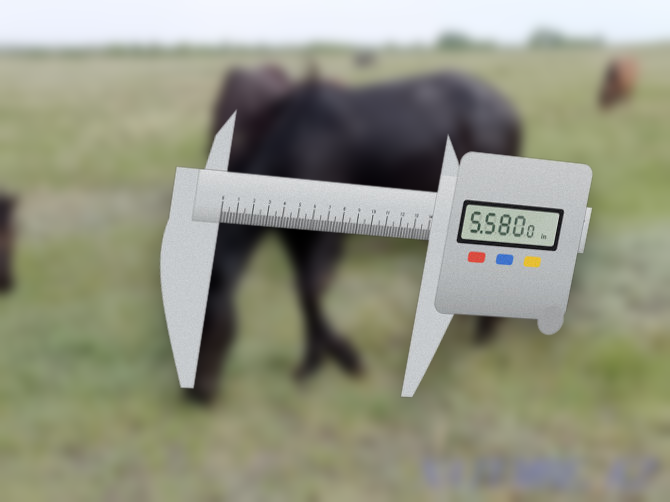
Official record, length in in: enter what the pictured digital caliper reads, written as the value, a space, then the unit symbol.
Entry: 5.5800 in
